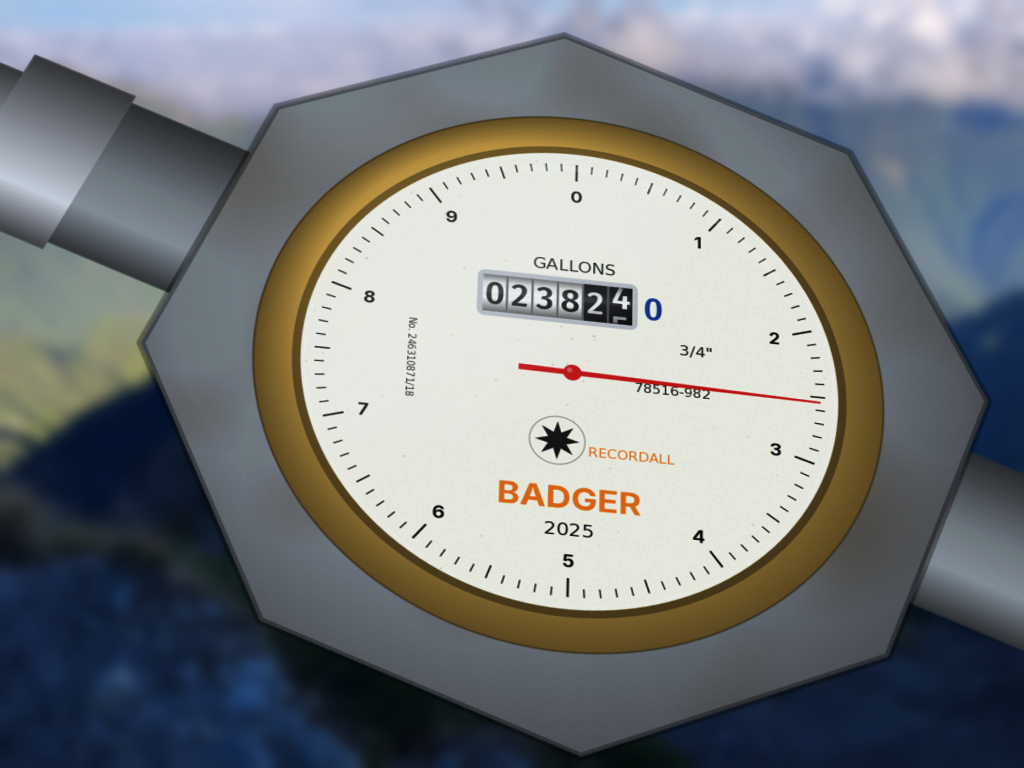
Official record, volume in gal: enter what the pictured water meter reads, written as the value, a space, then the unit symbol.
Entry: 238242.5 gal
